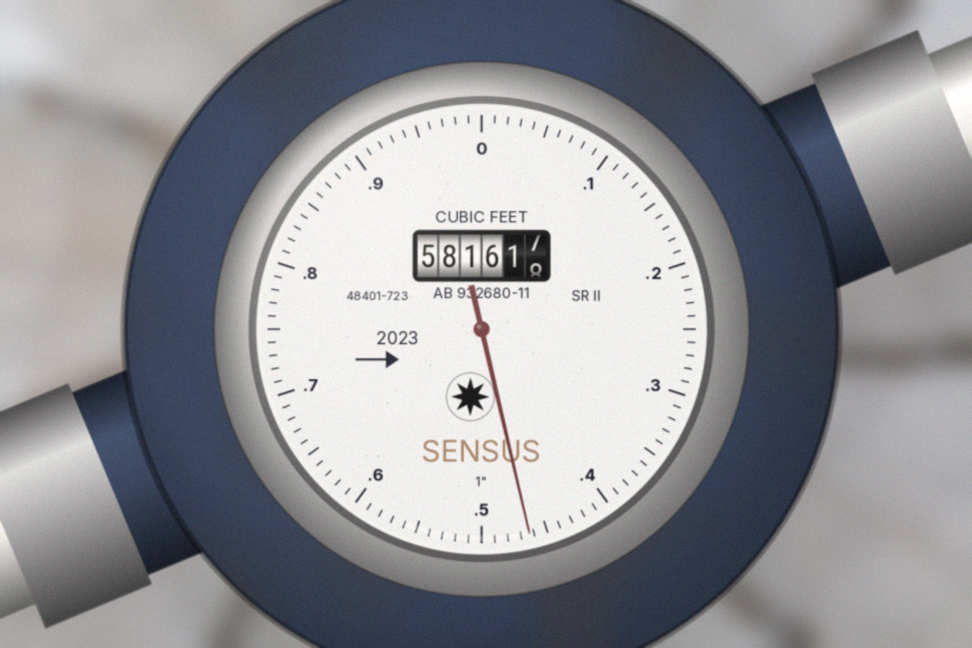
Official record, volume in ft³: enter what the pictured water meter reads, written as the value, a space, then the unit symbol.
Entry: 581617.46 ft³
